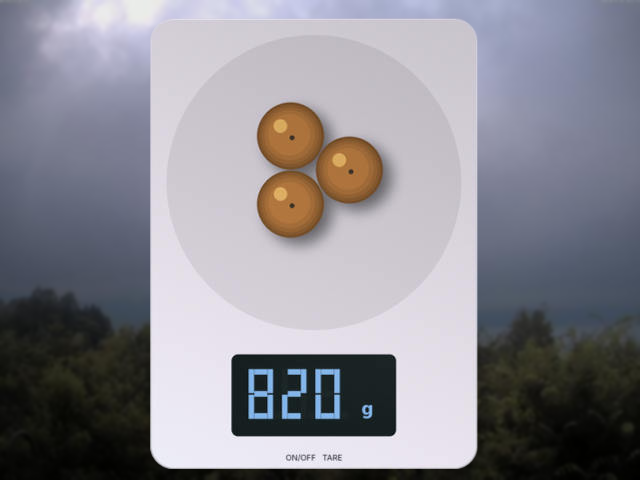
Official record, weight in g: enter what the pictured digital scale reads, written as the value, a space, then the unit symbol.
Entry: 820 g
